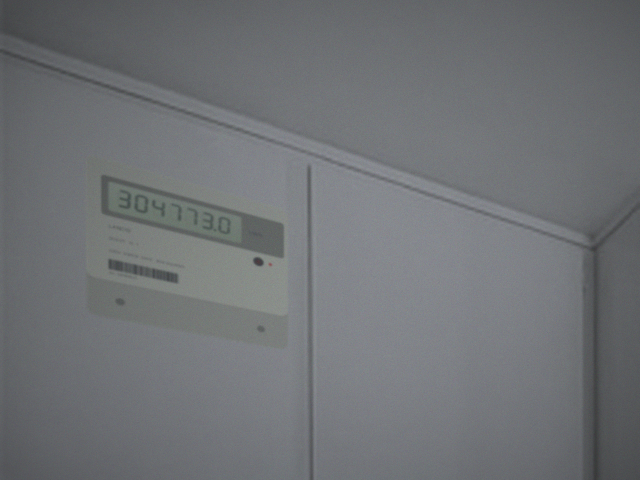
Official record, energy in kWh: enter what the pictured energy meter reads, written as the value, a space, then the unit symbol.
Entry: 304773.0 kWh
